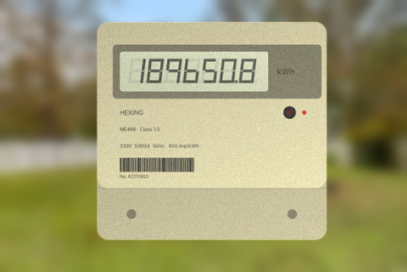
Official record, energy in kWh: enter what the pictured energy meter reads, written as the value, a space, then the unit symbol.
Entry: 189650.8 kWh
